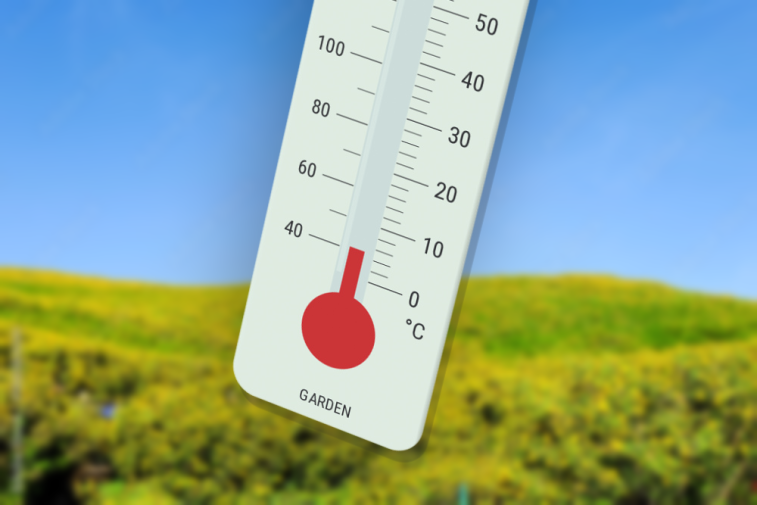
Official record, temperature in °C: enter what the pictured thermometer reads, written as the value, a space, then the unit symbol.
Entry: 5 °C
